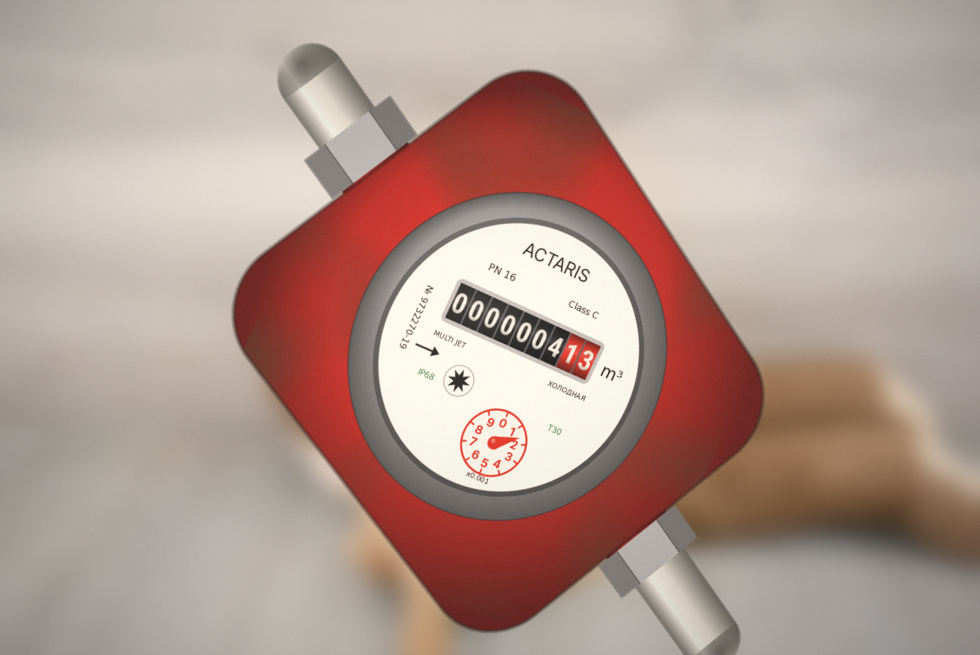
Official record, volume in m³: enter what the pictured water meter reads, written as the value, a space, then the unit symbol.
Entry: 4.131 m³
